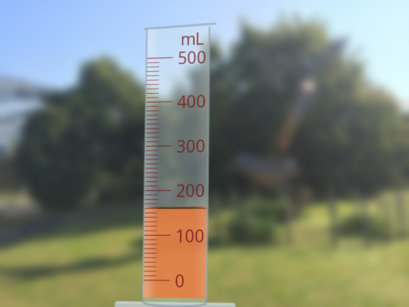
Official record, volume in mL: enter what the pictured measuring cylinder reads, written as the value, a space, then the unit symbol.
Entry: 160 mL
